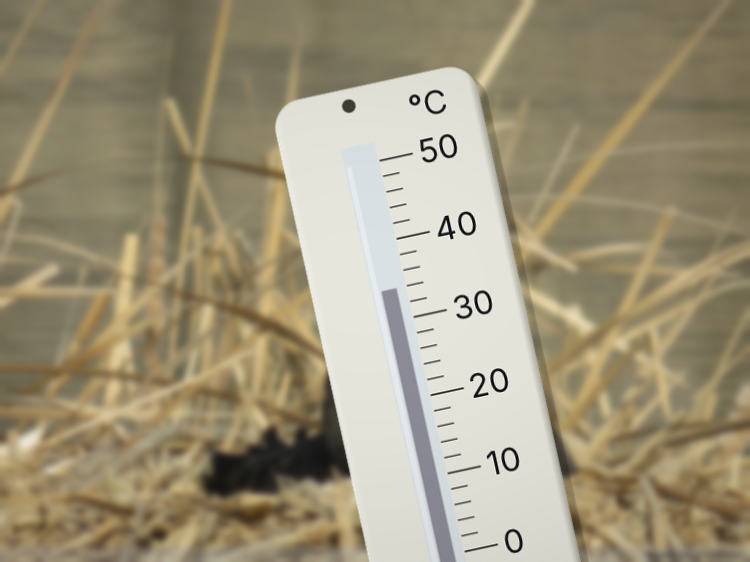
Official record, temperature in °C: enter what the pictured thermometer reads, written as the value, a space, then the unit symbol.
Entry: 34 °C
